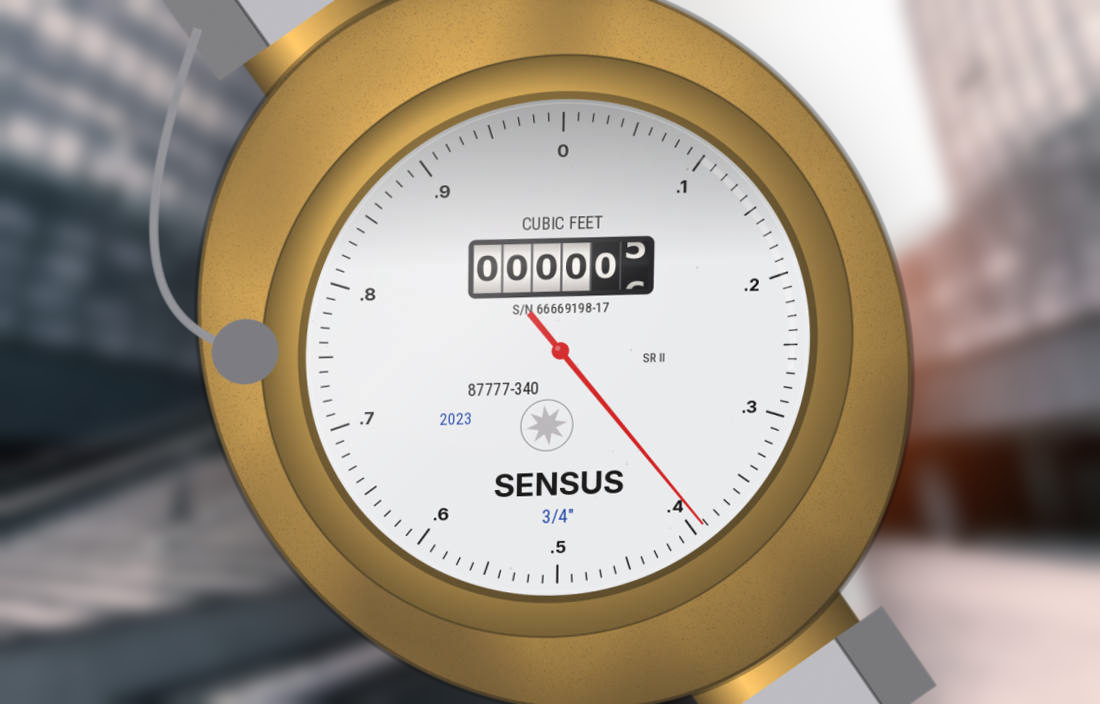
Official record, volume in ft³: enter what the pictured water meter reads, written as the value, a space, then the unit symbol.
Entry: 5.39 ft³
